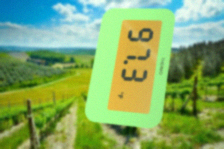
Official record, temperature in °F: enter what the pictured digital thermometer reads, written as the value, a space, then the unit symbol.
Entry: 97.3 °F
